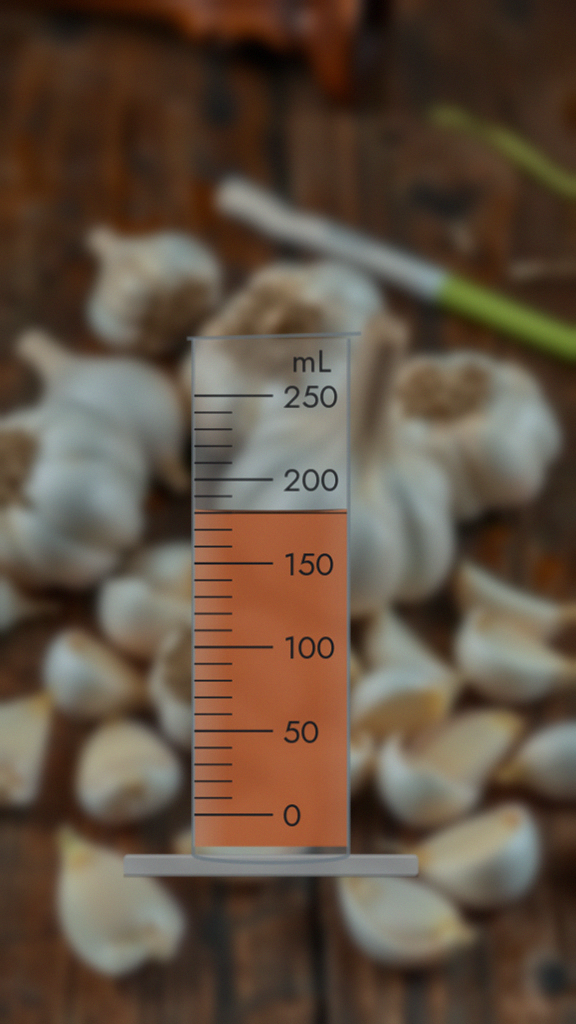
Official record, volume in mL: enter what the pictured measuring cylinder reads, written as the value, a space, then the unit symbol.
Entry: 180 mL
